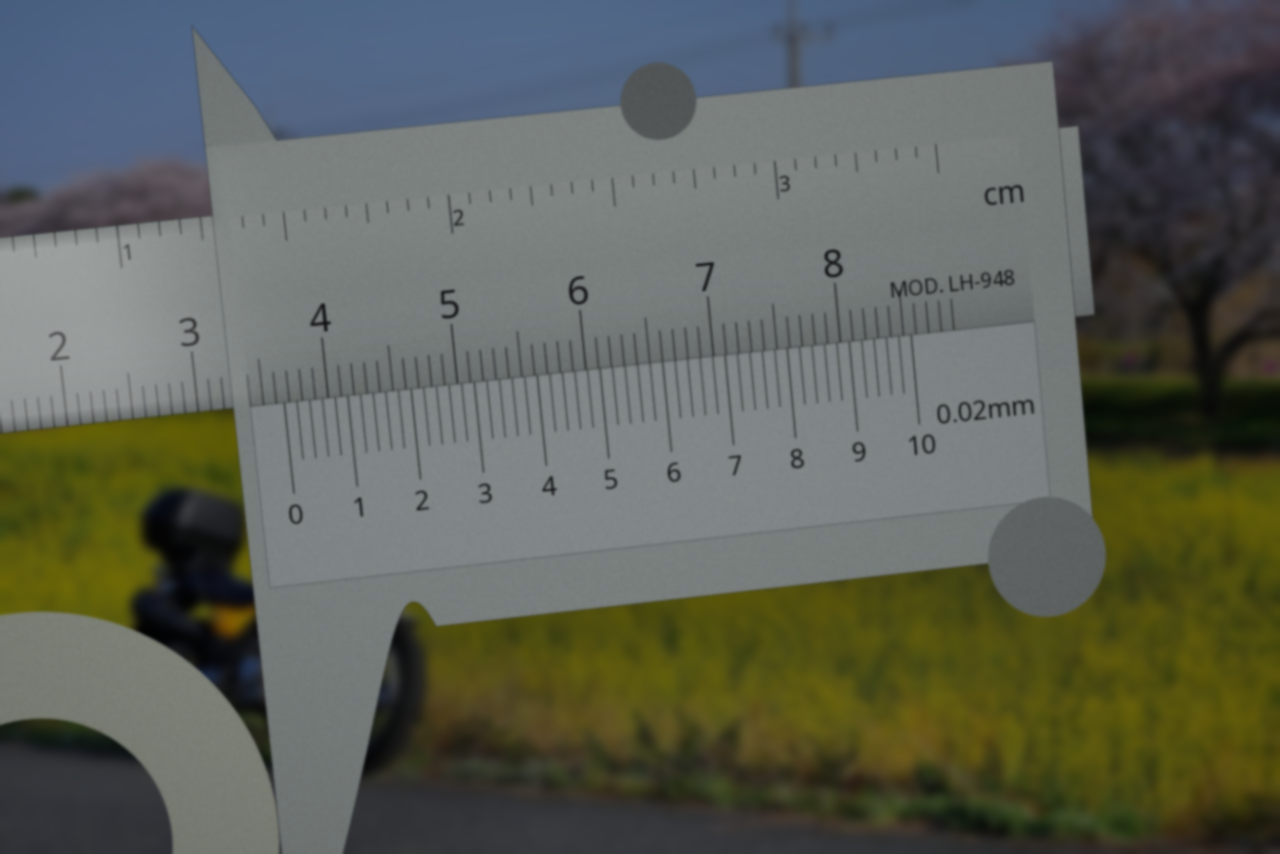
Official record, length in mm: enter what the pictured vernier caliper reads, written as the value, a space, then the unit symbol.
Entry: 36.6 mm
